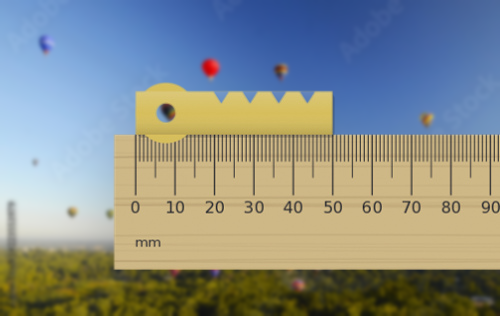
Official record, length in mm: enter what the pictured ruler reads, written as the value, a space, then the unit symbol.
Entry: 50 mm
